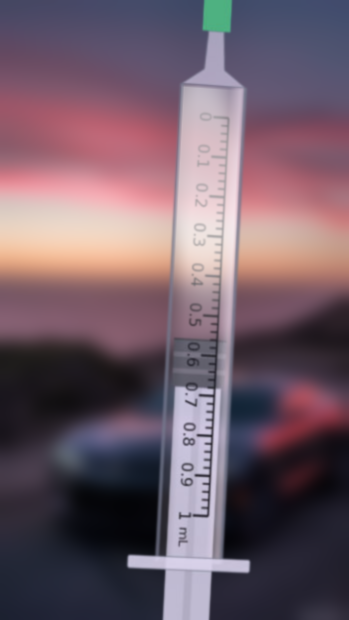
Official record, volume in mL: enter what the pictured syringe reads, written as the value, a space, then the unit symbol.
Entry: 0.56 mL
